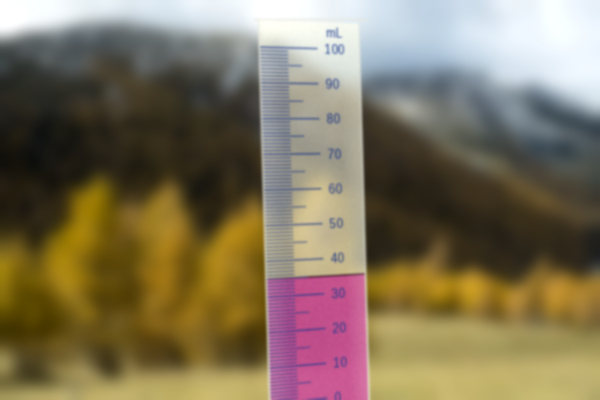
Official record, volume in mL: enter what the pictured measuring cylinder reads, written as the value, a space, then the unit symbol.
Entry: 35 mL
